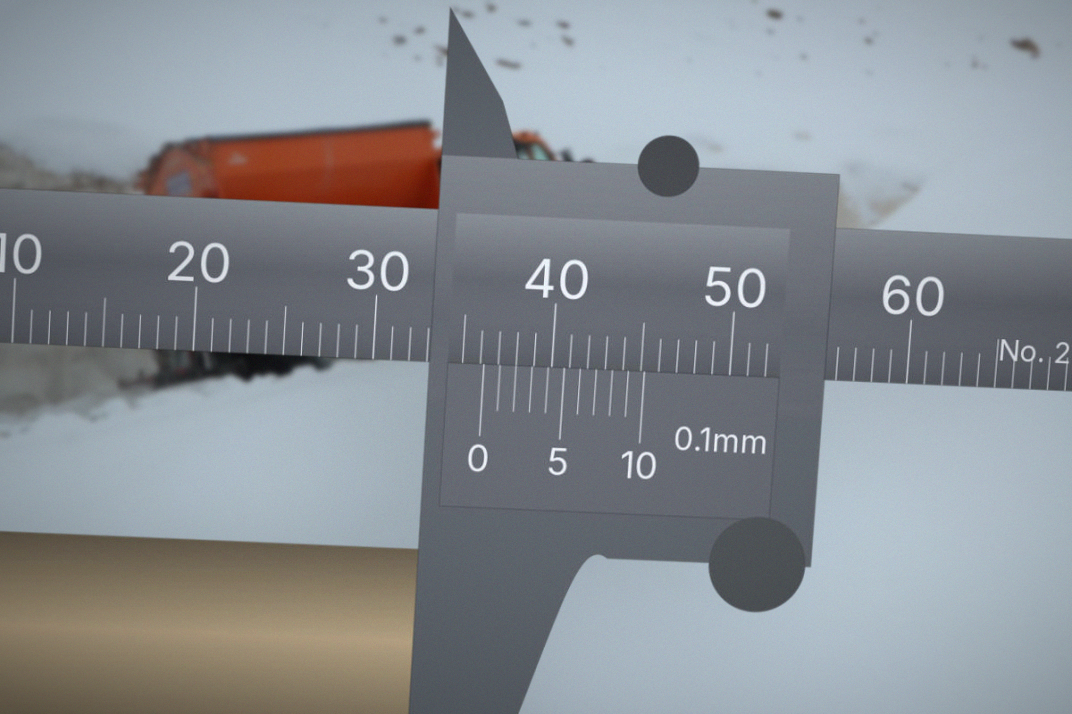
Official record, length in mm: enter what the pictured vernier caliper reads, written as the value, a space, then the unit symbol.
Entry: 36.2 mm
